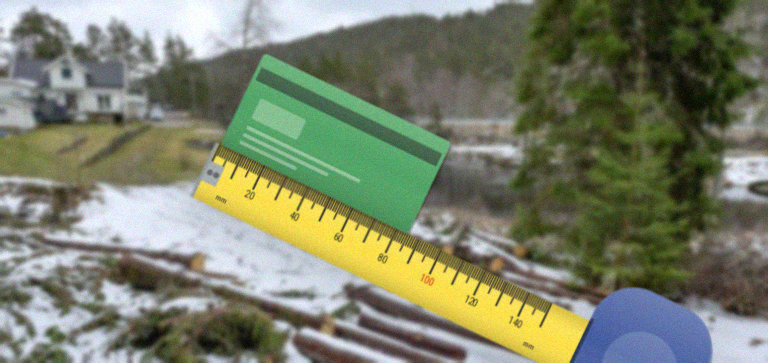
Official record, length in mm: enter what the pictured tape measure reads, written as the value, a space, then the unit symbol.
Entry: 85 mm
